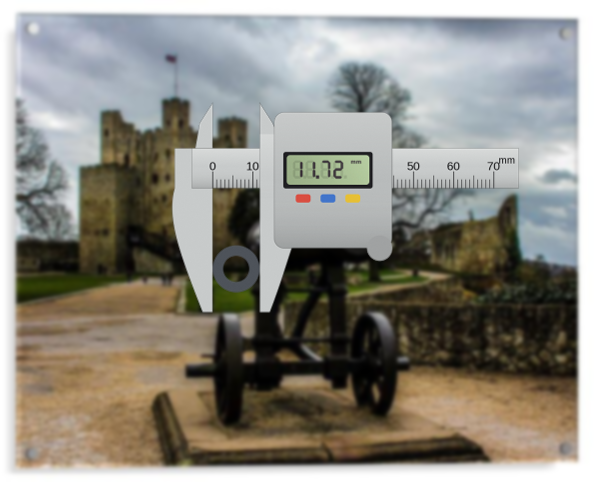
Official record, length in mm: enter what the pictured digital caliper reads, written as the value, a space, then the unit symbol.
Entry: 11.72 mm
